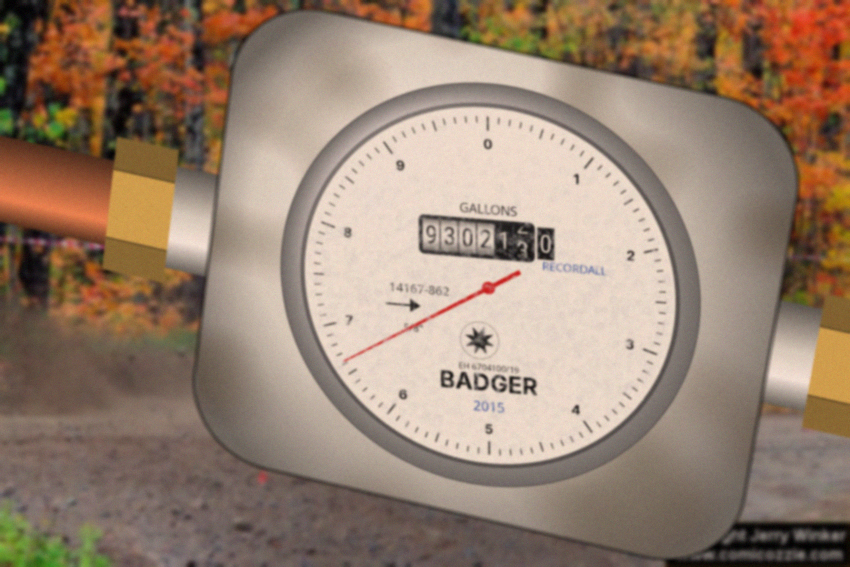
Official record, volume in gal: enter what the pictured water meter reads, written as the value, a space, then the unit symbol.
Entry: 9302126.6 gal
